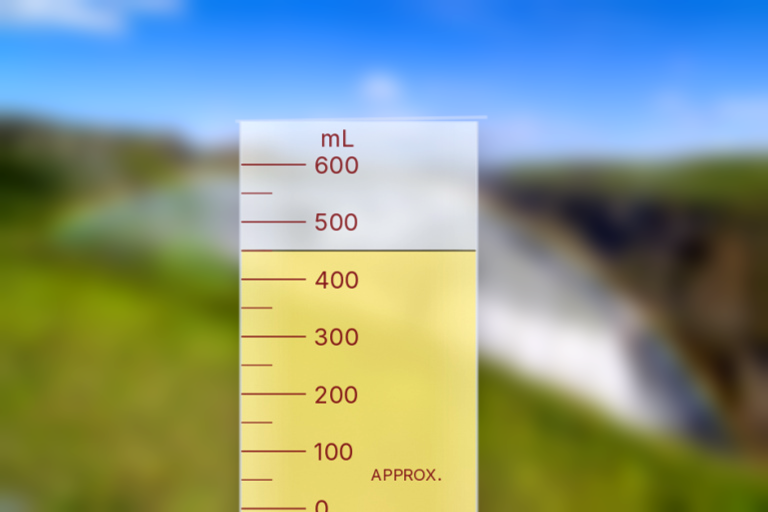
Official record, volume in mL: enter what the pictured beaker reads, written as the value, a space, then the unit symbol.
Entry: 450 mL
